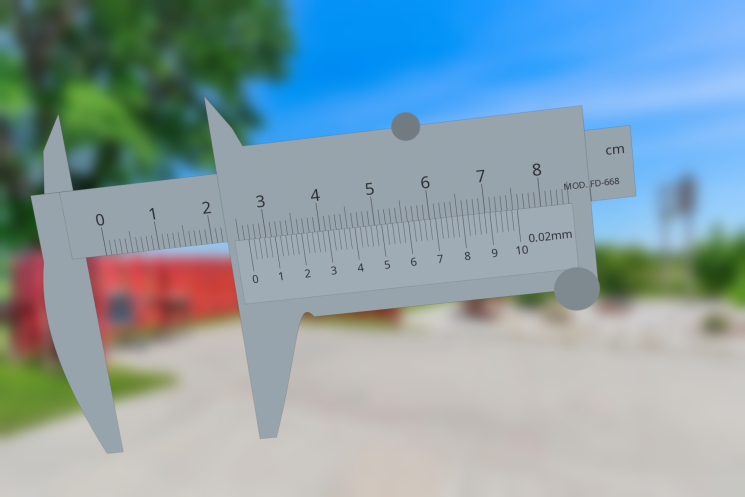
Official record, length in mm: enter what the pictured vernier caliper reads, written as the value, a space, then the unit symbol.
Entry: 26.8 mm
